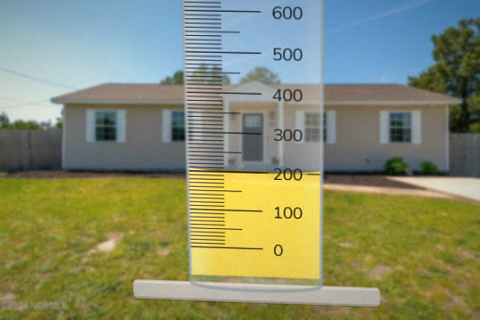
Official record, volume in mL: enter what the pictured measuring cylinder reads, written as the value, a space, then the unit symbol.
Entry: 200 mL
